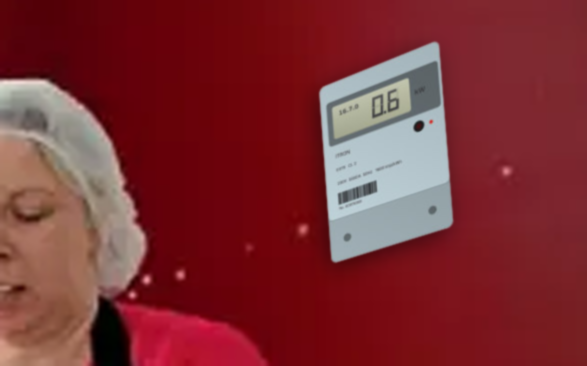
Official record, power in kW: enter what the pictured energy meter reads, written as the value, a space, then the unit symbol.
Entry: 0.6 kW
